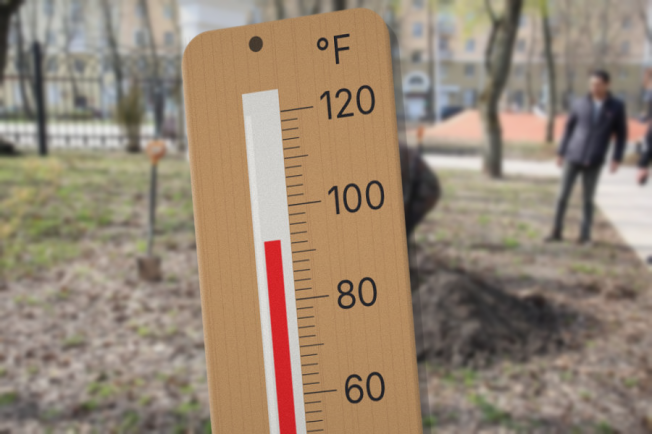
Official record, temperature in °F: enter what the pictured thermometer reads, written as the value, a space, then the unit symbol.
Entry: 93 °F
